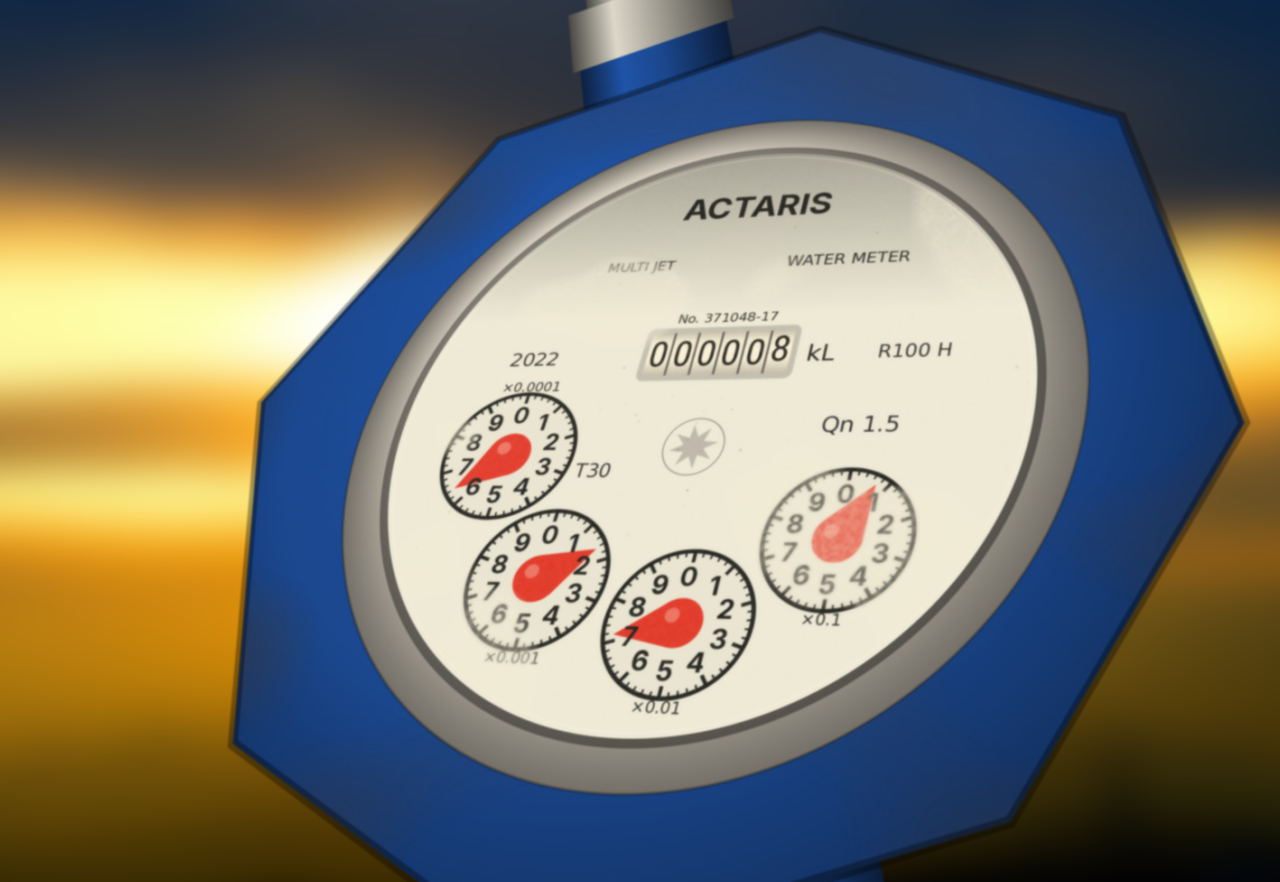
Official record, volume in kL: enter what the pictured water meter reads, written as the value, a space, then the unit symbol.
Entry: 8.0716 kL
